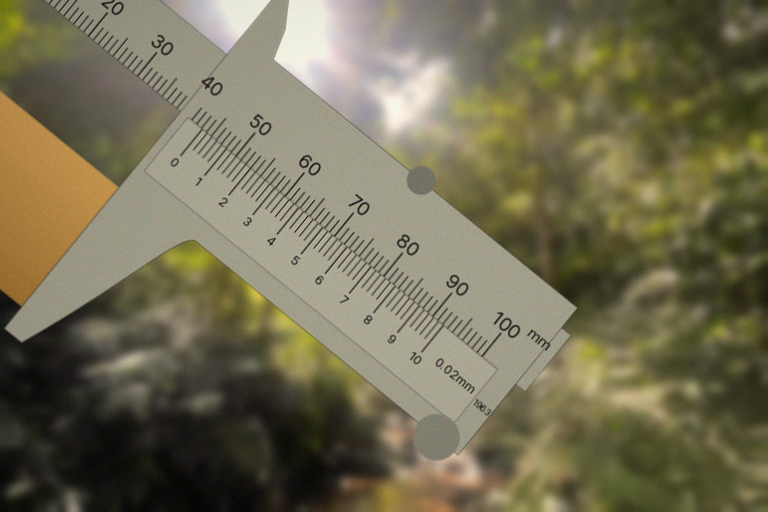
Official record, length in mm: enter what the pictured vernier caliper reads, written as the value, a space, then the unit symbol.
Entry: 43.2 mm
